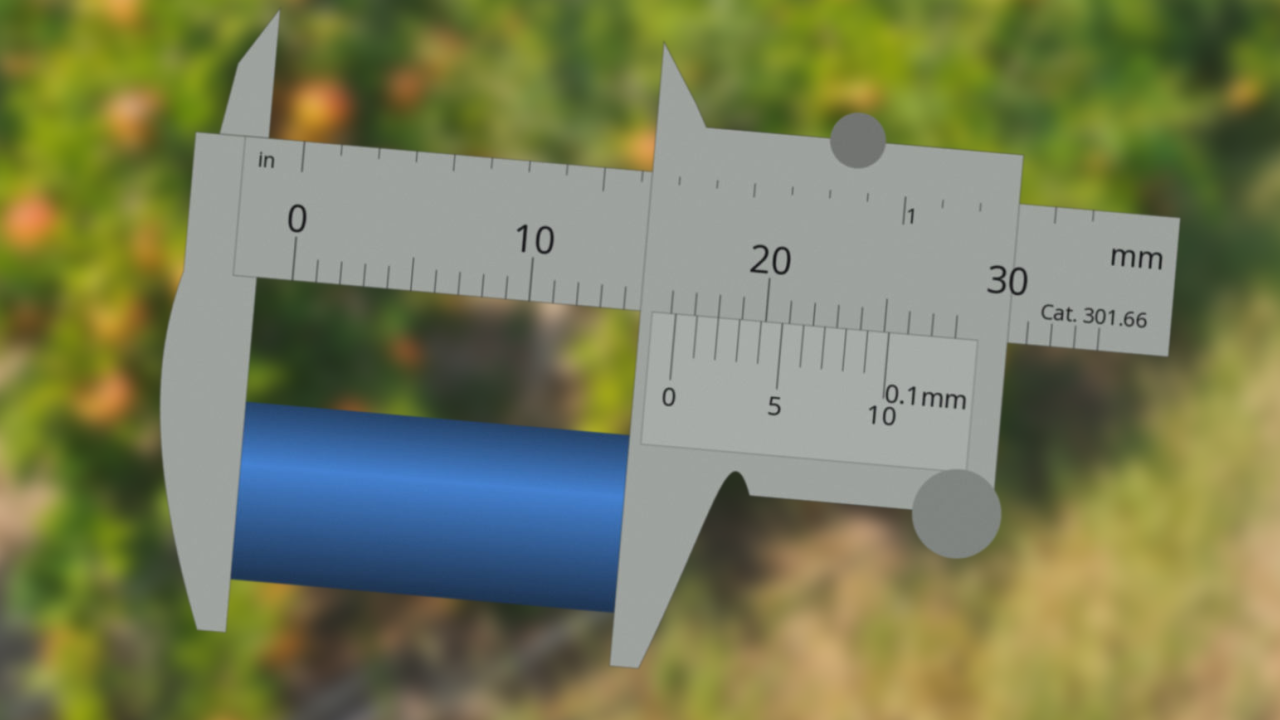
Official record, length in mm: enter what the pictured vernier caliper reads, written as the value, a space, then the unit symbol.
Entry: 16.2 mm
